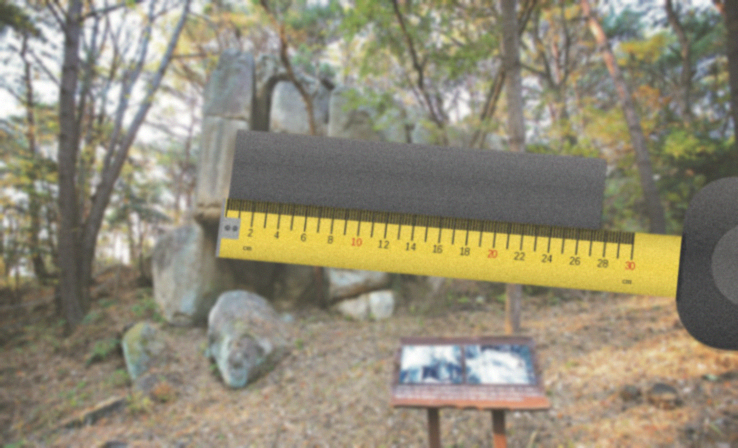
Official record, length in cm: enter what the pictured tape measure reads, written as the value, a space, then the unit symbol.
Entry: 27.5 cm
